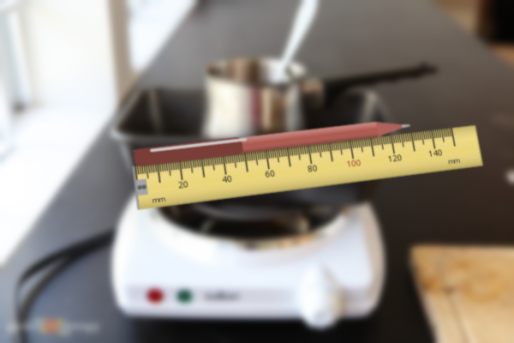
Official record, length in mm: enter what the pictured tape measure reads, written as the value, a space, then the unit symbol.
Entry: 130 mm
